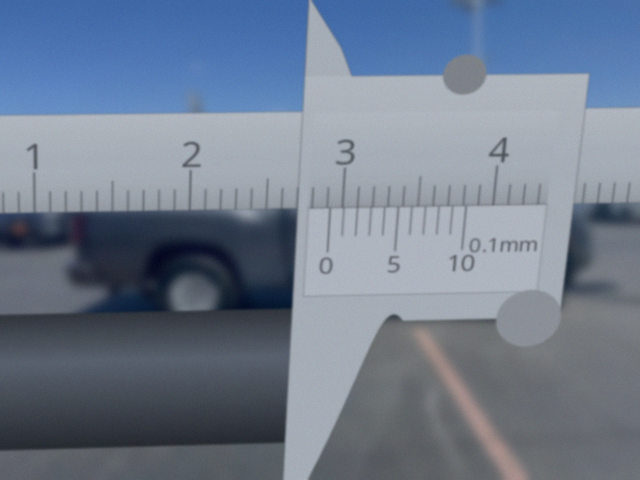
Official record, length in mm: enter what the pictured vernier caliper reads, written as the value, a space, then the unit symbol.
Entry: 29.2 mm
